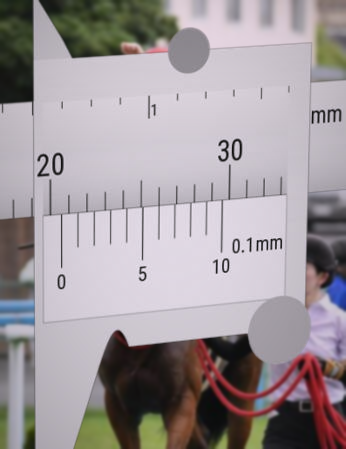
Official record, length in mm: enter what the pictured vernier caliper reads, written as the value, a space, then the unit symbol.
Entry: 20.6 mm
